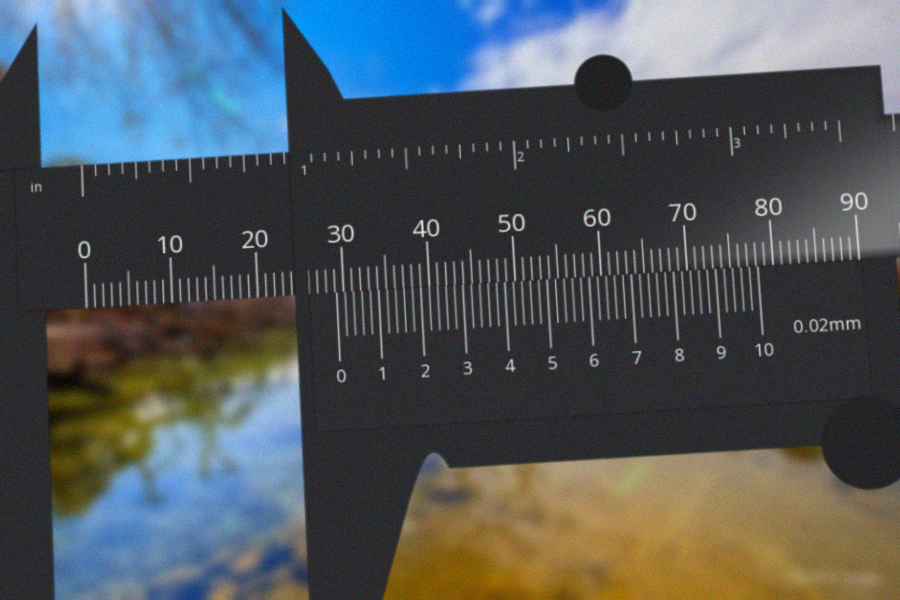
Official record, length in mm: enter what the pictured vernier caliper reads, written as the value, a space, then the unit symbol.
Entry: 29.2 mm
